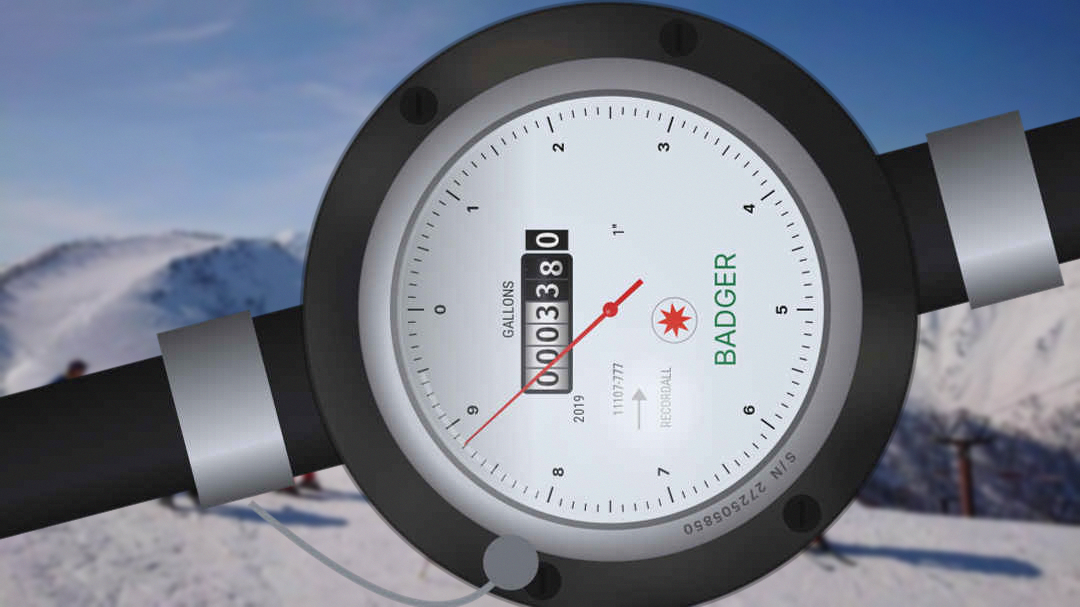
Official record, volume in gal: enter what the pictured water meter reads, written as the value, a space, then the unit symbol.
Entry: 3378.8 gal
